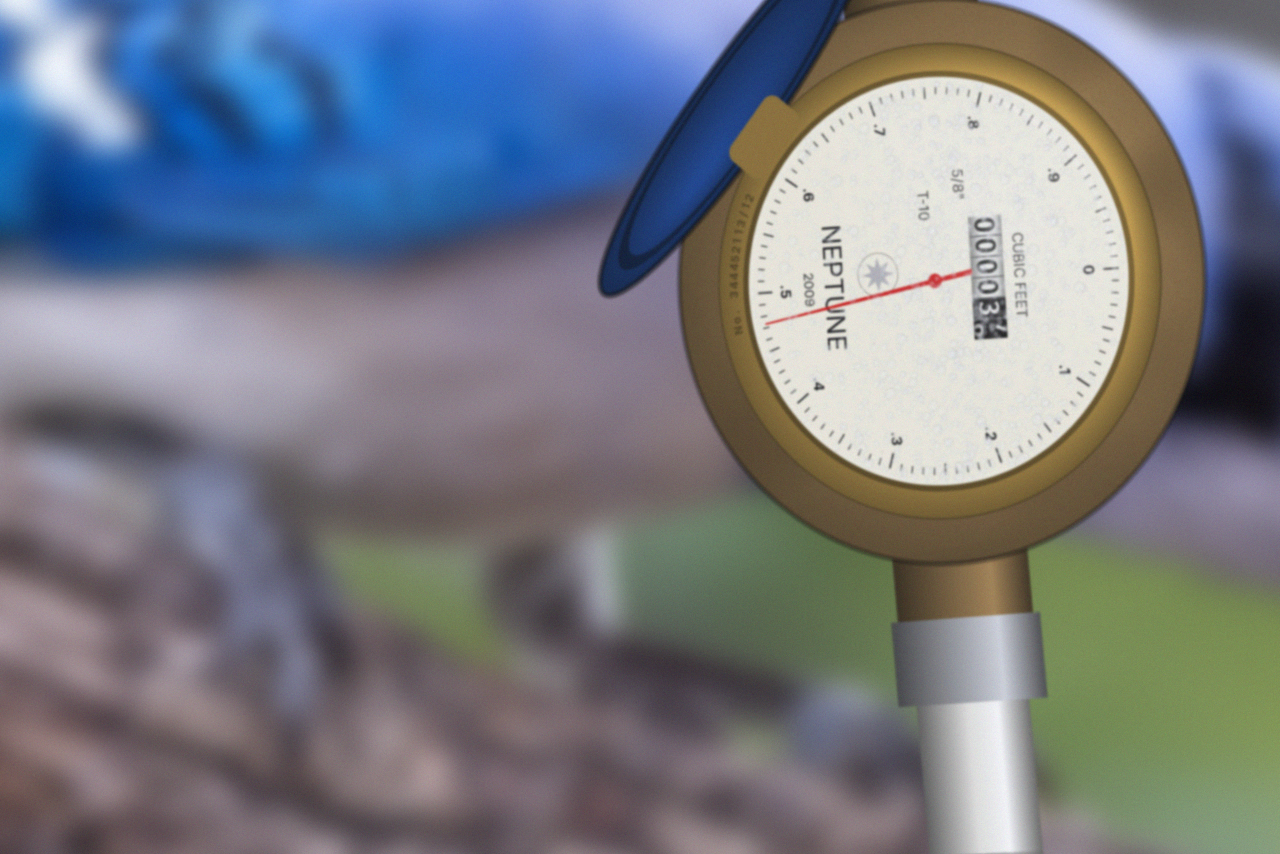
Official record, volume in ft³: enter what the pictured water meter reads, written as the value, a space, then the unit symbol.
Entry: 37.47 ft³
